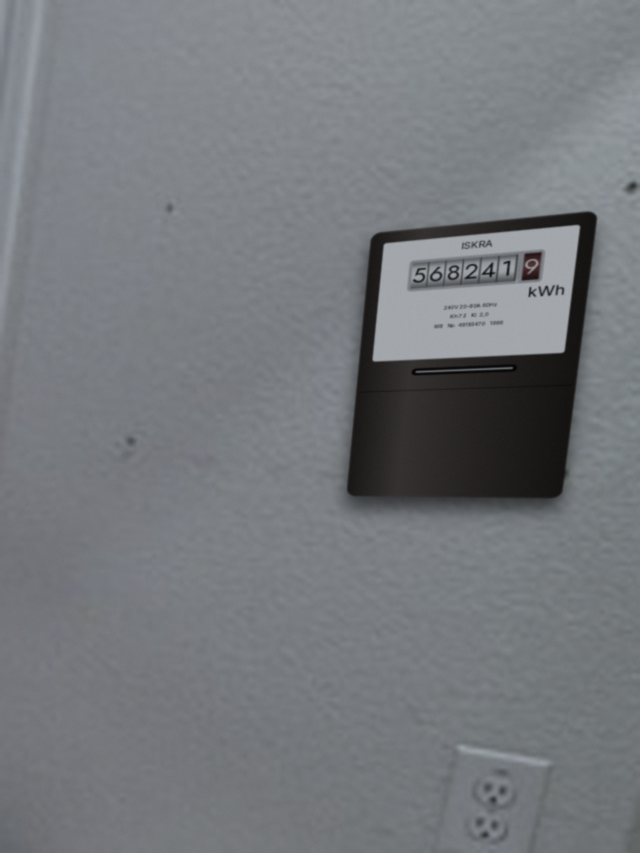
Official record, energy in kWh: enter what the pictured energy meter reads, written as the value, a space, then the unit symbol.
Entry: 568241.9 kWh
